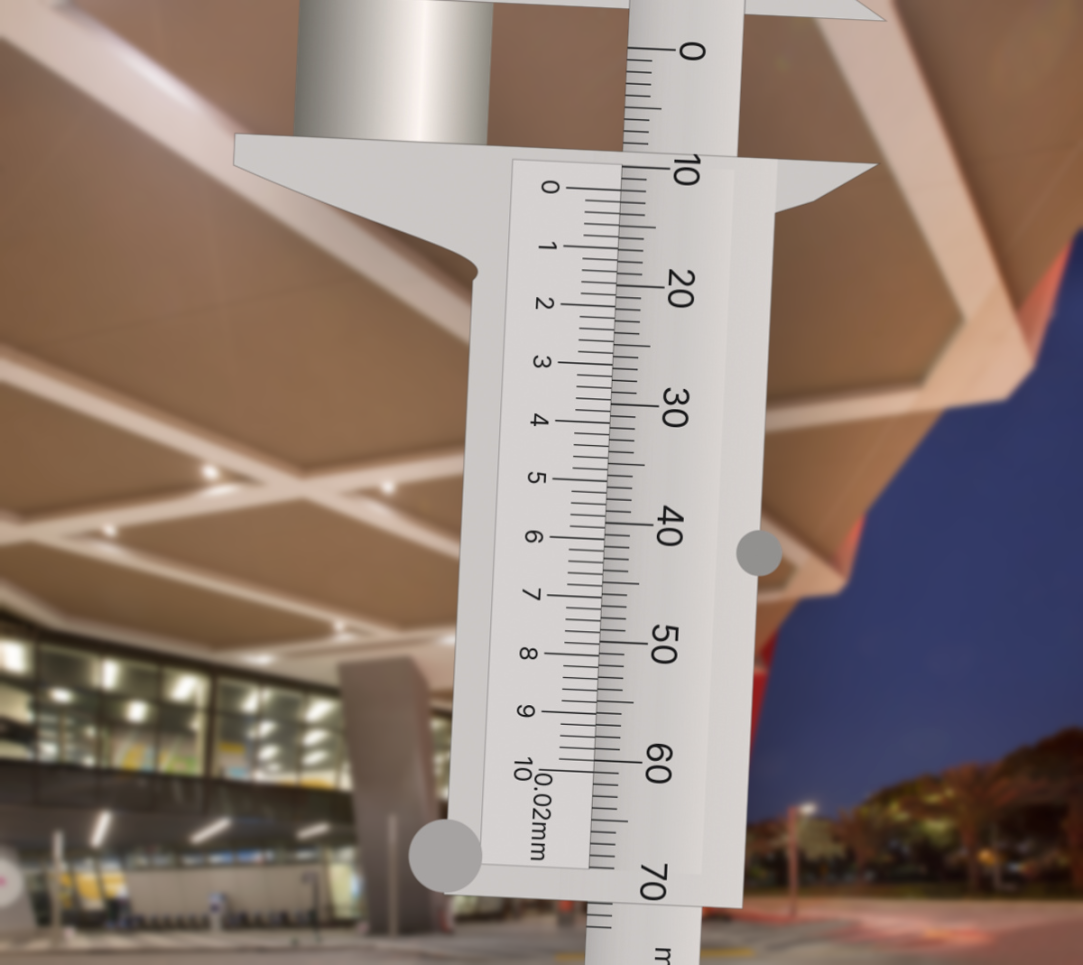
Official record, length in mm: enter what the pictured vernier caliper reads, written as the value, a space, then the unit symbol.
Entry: 12.0 mm
